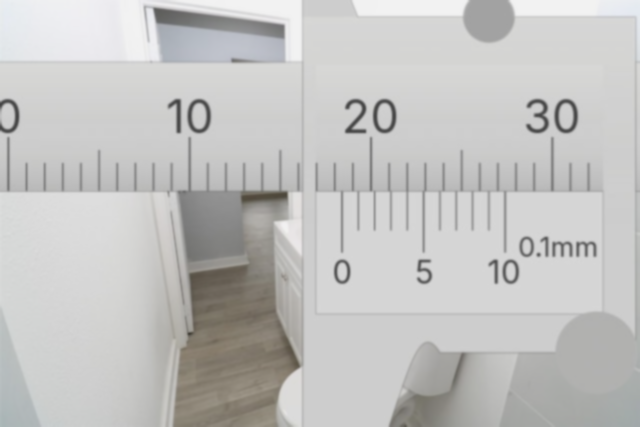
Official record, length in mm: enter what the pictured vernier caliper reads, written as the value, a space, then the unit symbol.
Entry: 18.4 mm
